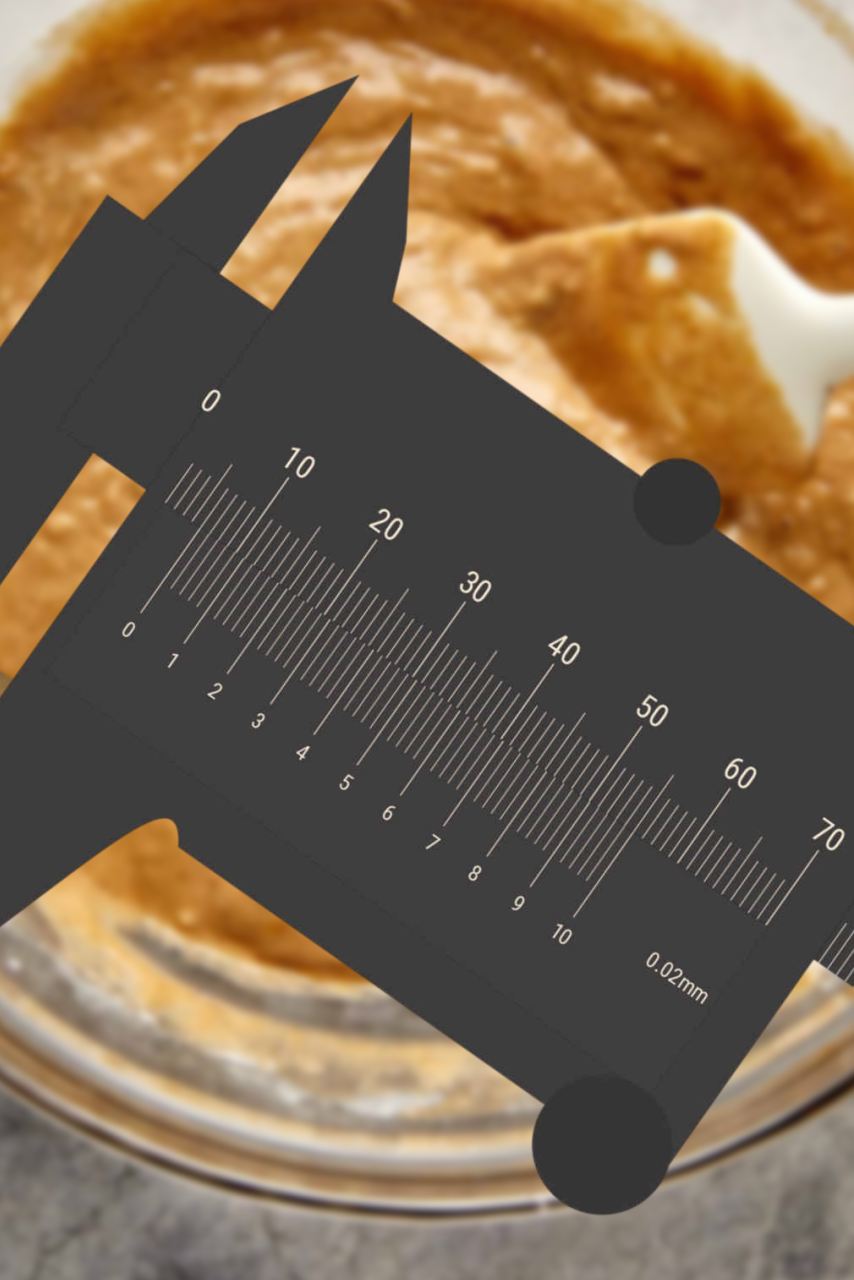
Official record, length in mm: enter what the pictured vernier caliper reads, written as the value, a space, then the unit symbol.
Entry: 6.0 mm
